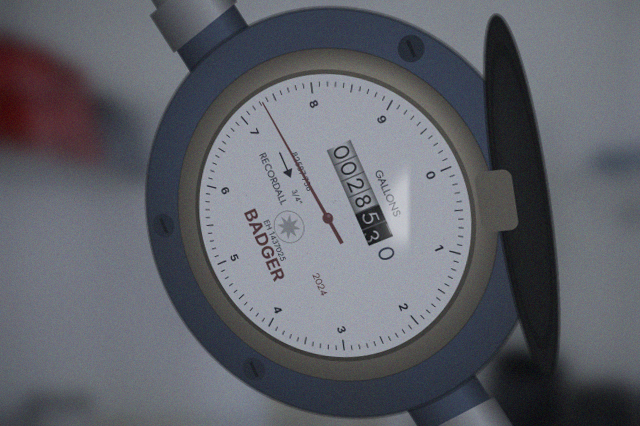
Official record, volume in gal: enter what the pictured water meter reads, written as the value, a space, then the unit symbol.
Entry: 28527.3 gal
